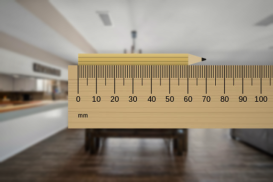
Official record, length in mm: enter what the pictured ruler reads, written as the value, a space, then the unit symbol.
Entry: 70 mm
